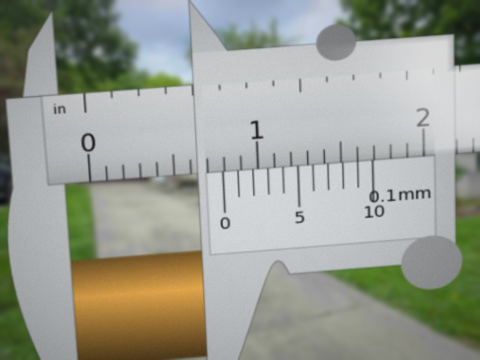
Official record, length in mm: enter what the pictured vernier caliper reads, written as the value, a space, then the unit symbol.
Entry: 7.9 mm
